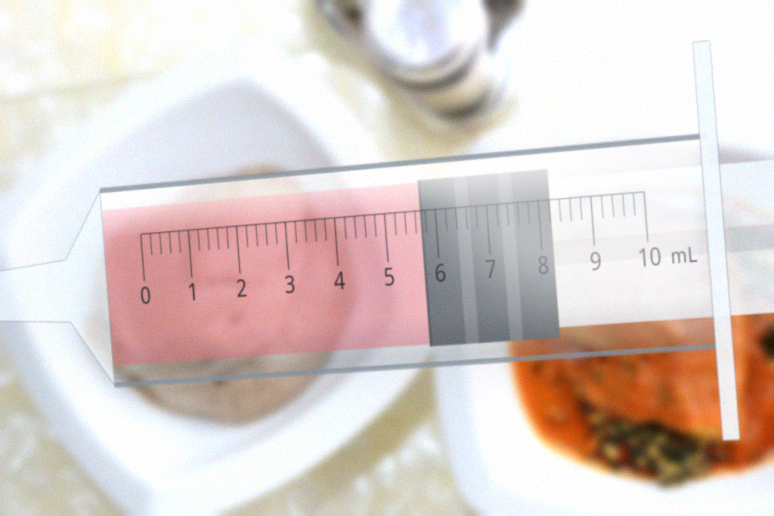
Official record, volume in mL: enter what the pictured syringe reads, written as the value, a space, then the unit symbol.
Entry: 5.7 mL
